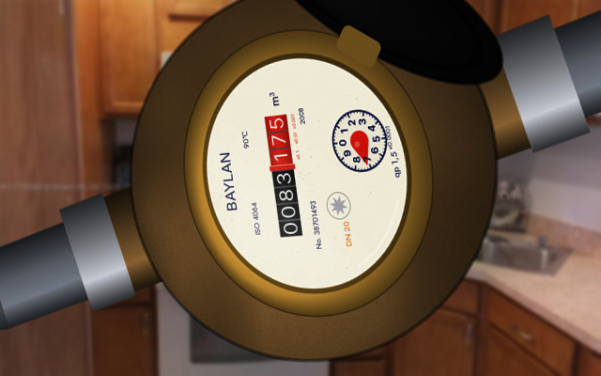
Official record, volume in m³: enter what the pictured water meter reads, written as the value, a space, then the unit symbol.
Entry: 83.1757 m³
